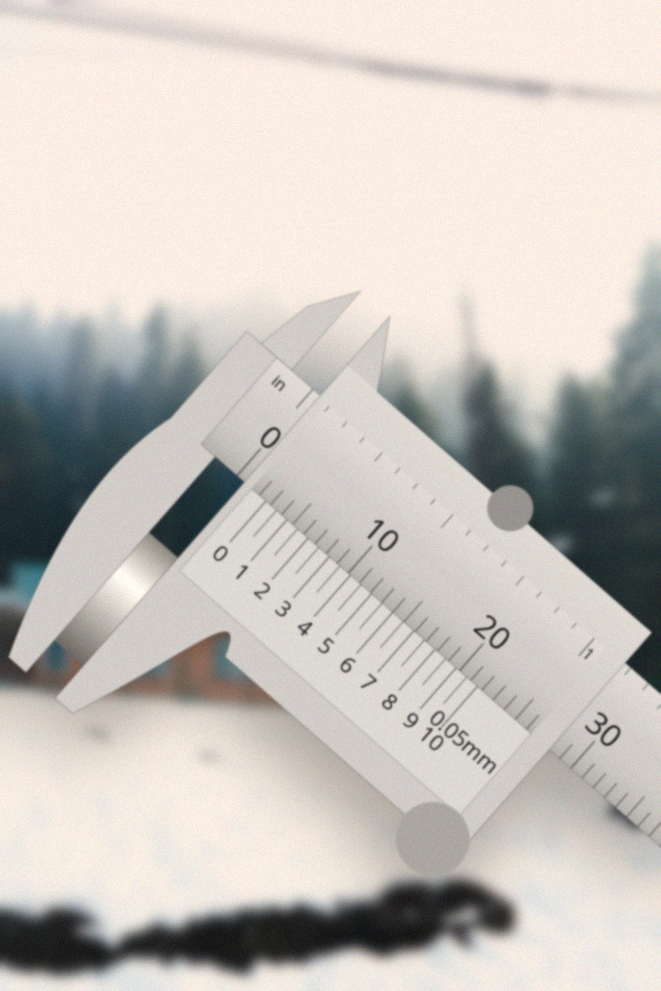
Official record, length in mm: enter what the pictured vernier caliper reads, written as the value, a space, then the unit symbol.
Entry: 2.6 mm
